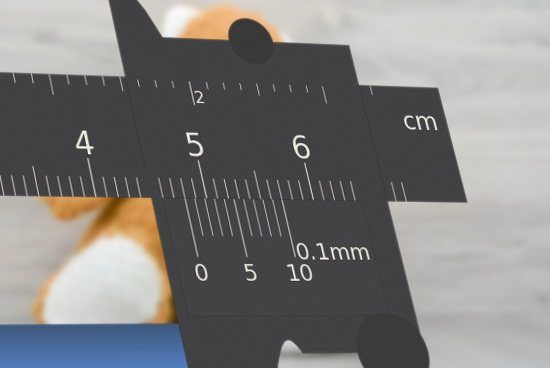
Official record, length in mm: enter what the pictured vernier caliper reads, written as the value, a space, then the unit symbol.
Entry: 48.0 mm
